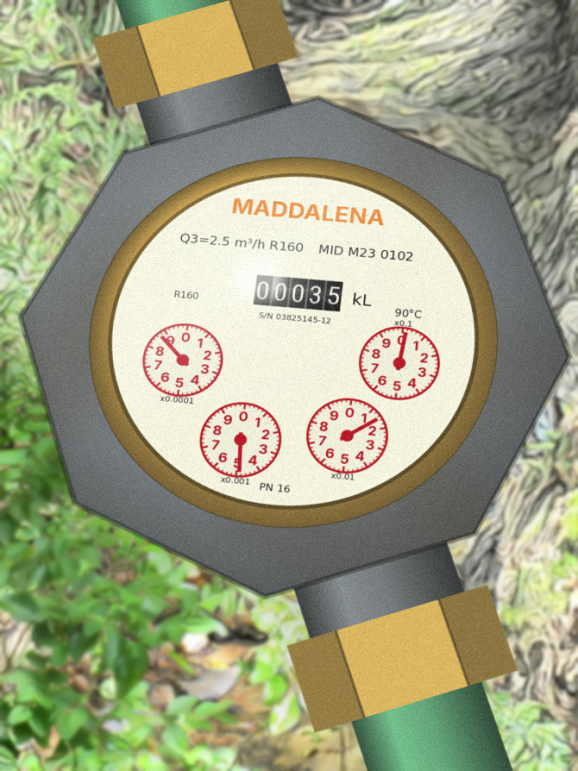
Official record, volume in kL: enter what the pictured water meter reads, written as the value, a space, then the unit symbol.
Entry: 35.0148 kL
